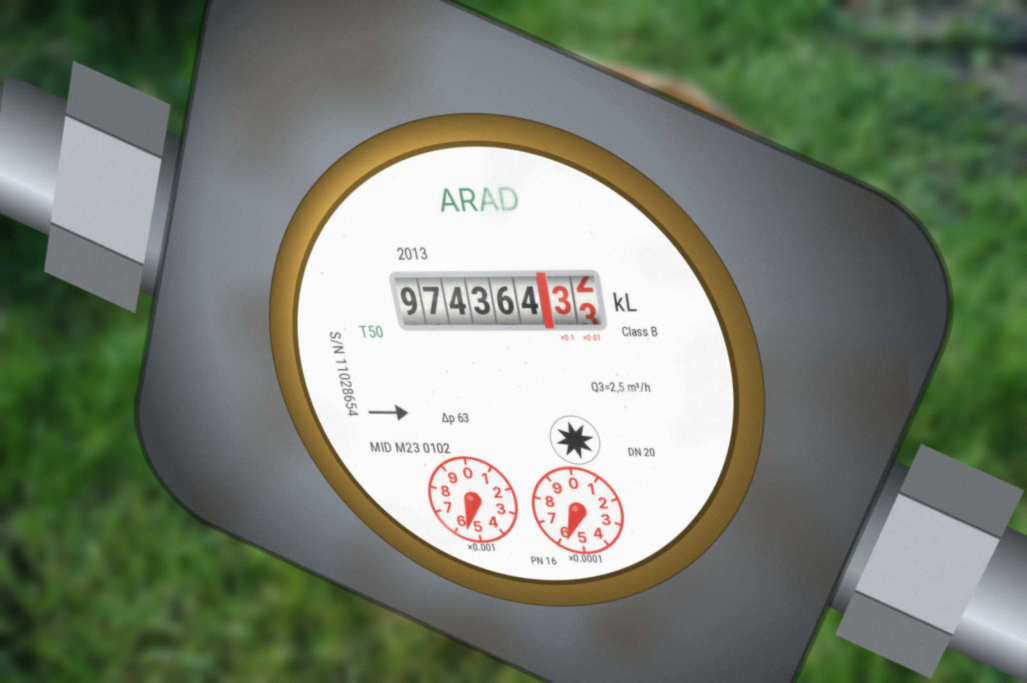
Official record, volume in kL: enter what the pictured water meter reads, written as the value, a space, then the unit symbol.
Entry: 974364.3255 kL
